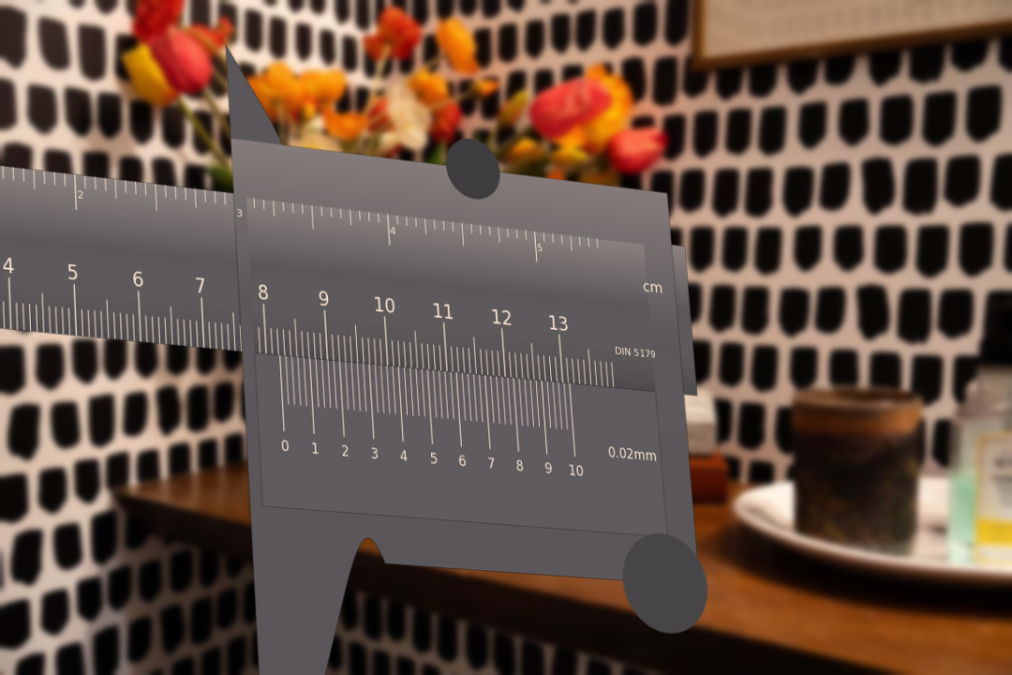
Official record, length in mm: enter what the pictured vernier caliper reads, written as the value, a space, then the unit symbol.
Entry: 82.2 mm
